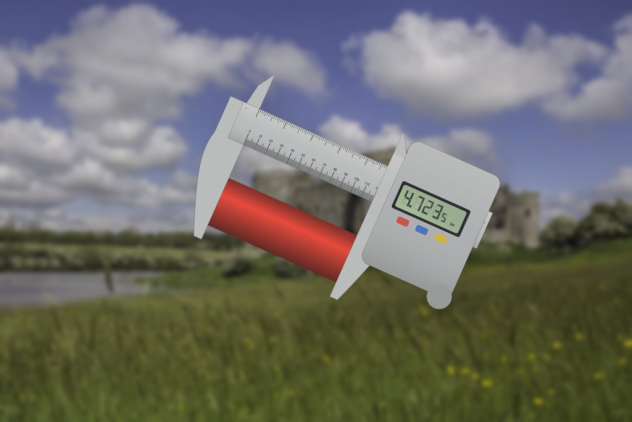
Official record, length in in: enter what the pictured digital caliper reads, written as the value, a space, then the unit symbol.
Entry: 4.7235 in
